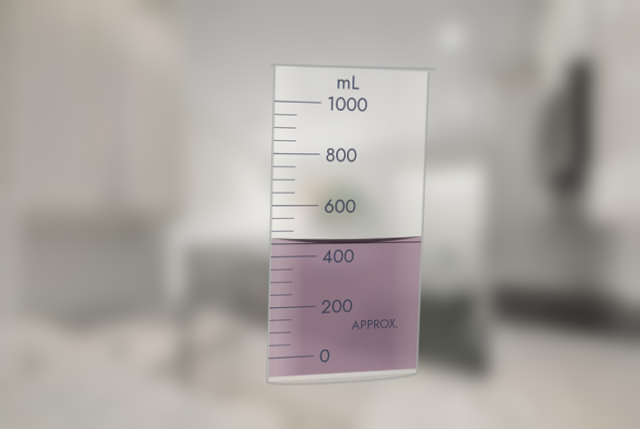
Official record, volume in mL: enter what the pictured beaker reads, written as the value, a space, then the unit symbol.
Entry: 450 mL
